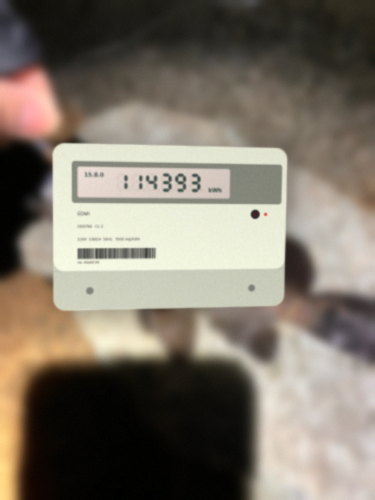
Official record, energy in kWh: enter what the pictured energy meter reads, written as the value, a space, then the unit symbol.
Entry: 114393 kWh
